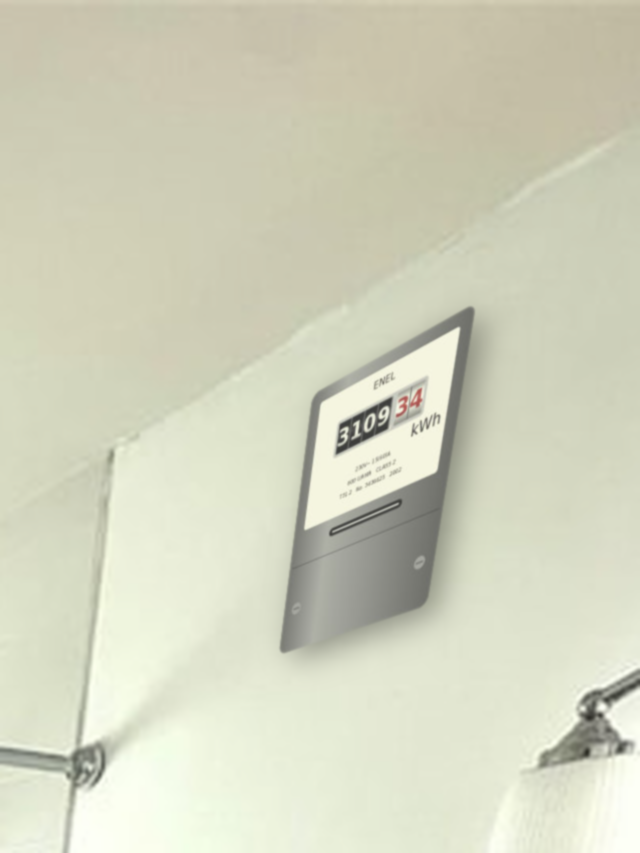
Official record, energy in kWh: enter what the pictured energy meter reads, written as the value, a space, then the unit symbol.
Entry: 3109.34 kWh
